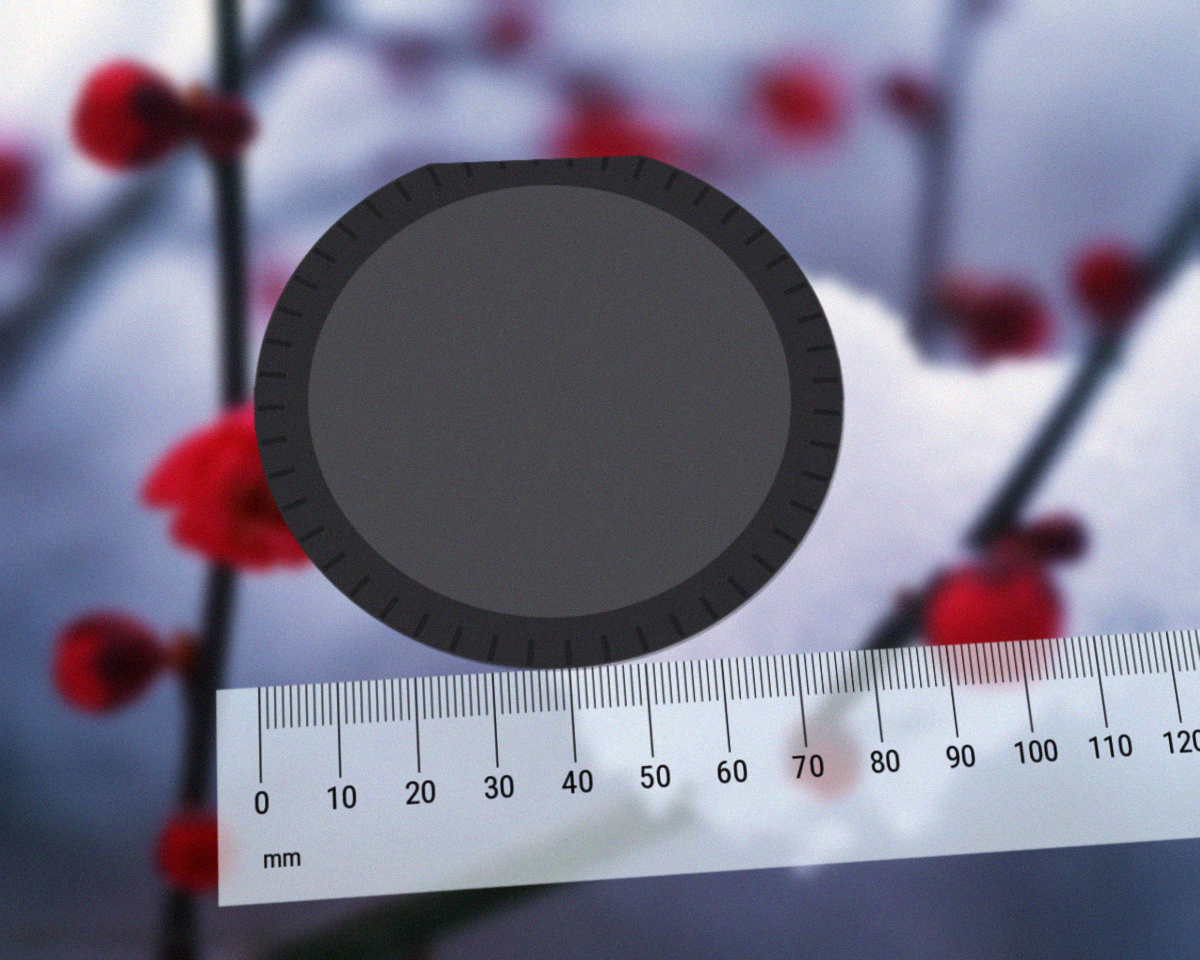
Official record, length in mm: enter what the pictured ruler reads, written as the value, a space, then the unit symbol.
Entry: 80 mm
